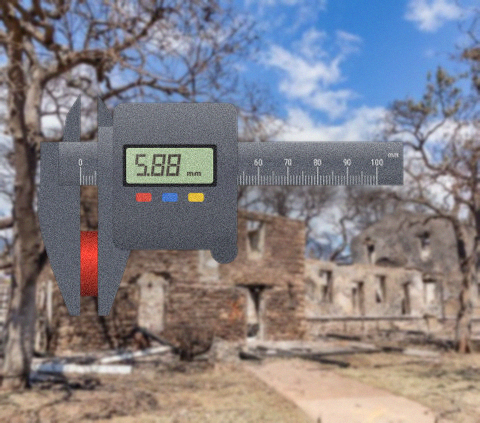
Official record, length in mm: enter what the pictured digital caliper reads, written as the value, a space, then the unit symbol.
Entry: 5.88 mm
